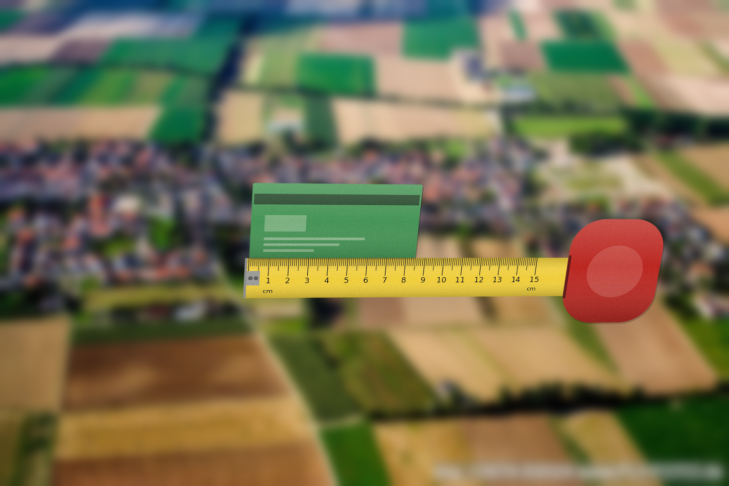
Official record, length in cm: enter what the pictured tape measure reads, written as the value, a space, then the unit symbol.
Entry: 8.5 cm
